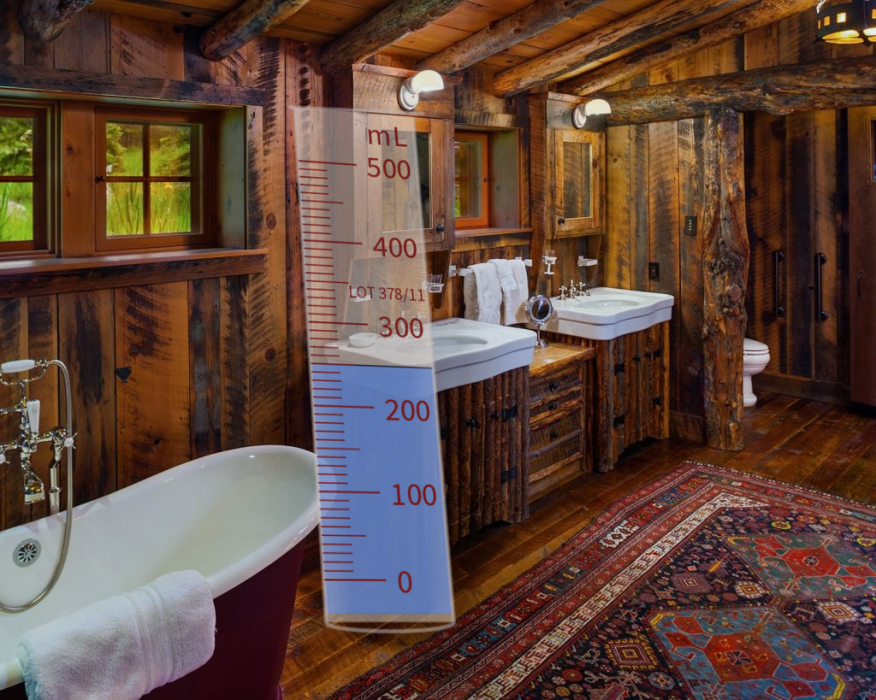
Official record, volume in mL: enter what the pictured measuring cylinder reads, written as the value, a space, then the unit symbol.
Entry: 250 mL
